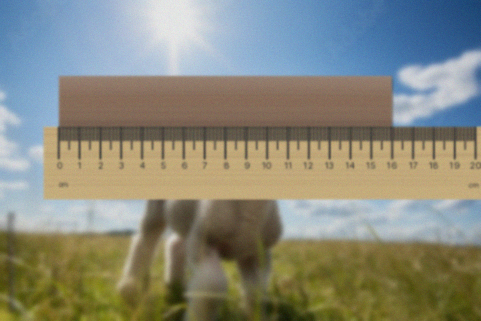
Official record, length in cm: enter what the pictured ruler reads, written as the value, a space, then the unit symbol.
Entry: 16 cm
